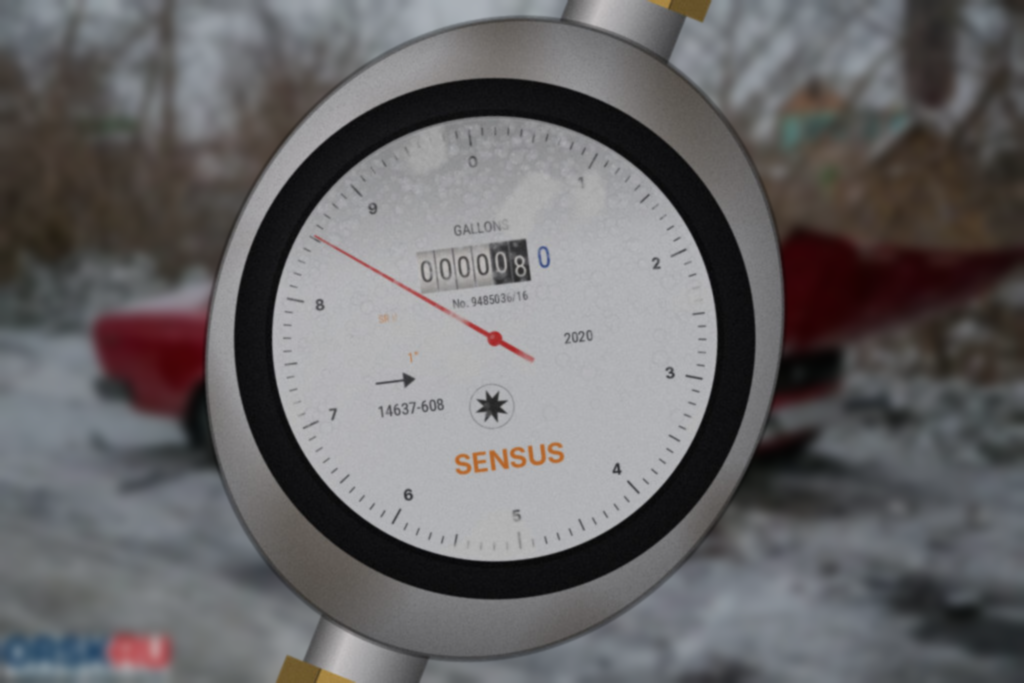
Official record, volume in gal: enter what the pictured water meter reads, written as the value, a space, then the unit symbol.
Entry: 78.5 gal
